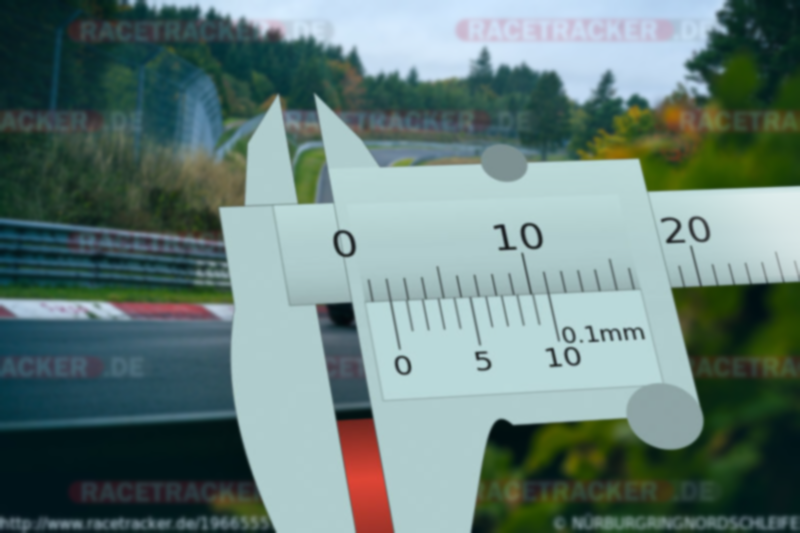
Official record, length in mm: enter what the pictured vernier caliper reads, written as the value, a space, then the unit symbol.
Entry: 2.0 mm
